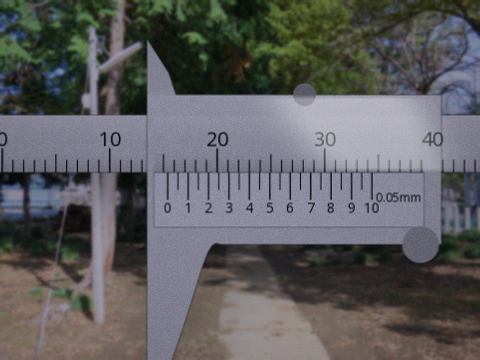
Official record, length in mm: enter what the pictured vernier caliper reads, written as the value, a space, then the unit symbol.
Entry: 15.4 mm
